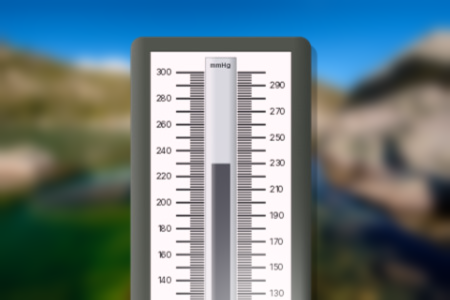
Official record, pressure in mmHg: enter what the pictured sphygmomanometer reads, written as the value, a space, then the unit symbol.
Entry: 230 mmHg
